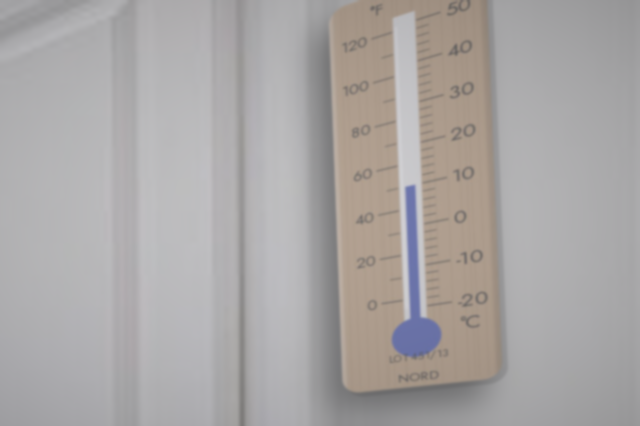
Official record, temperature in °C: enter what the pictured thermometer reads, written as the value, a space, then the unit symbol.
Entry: 10 °C
